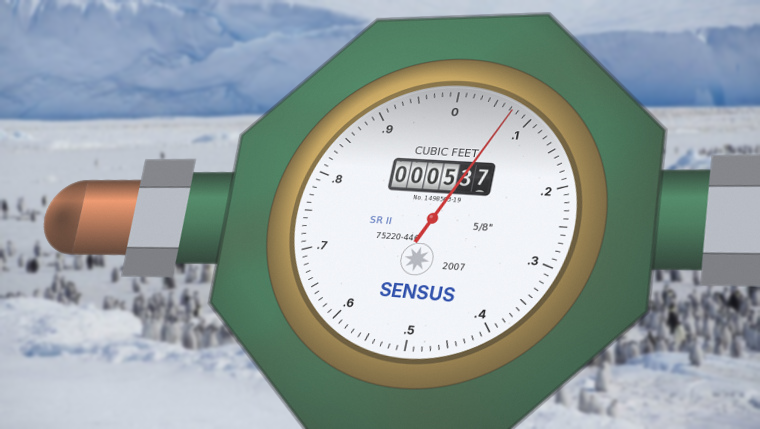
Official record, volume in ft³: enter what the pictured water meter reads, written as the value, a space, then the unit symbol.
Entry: 537.07 ft³
